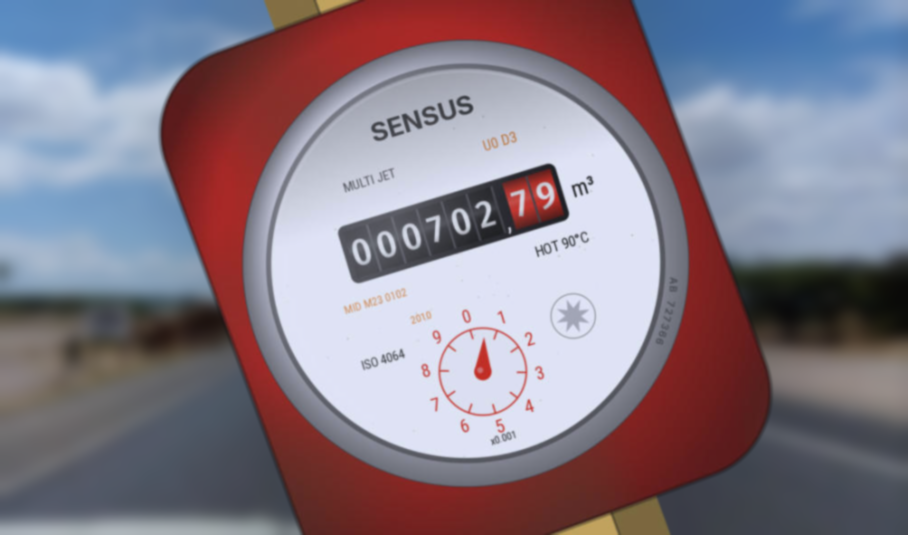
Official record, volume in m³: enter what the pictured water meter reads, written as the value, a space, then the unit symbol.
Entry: 702.790 m³
